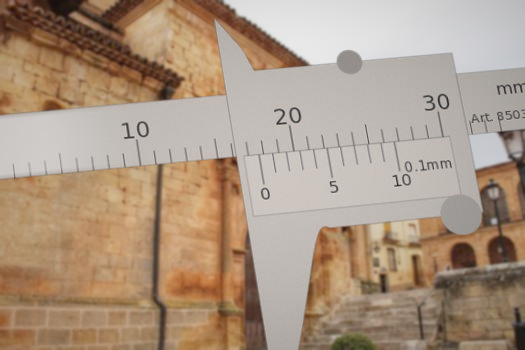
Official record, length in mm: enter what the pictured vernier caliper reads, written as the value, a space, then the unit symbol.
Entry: 17.7 mm
